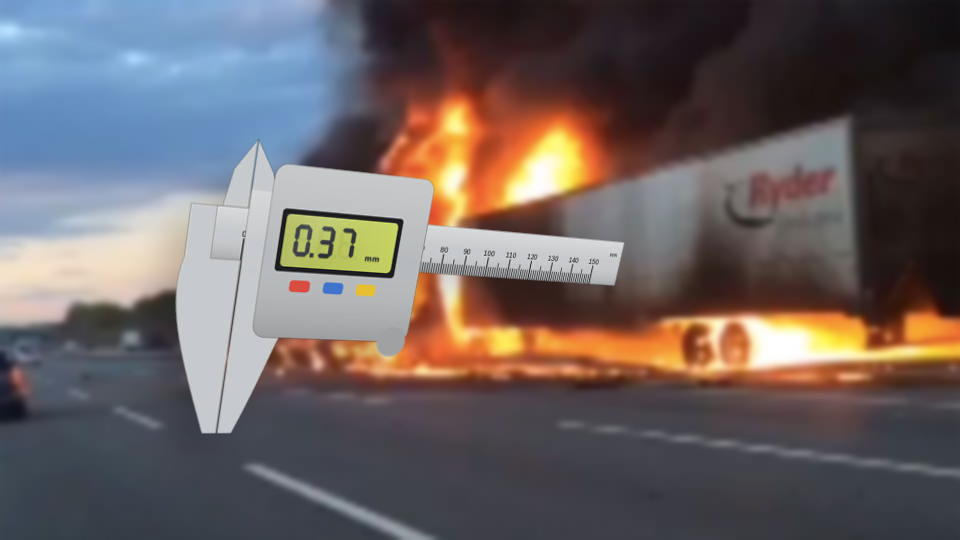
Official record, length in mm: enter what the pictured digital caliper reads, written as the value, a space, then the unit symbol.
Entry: 0.37 mm
